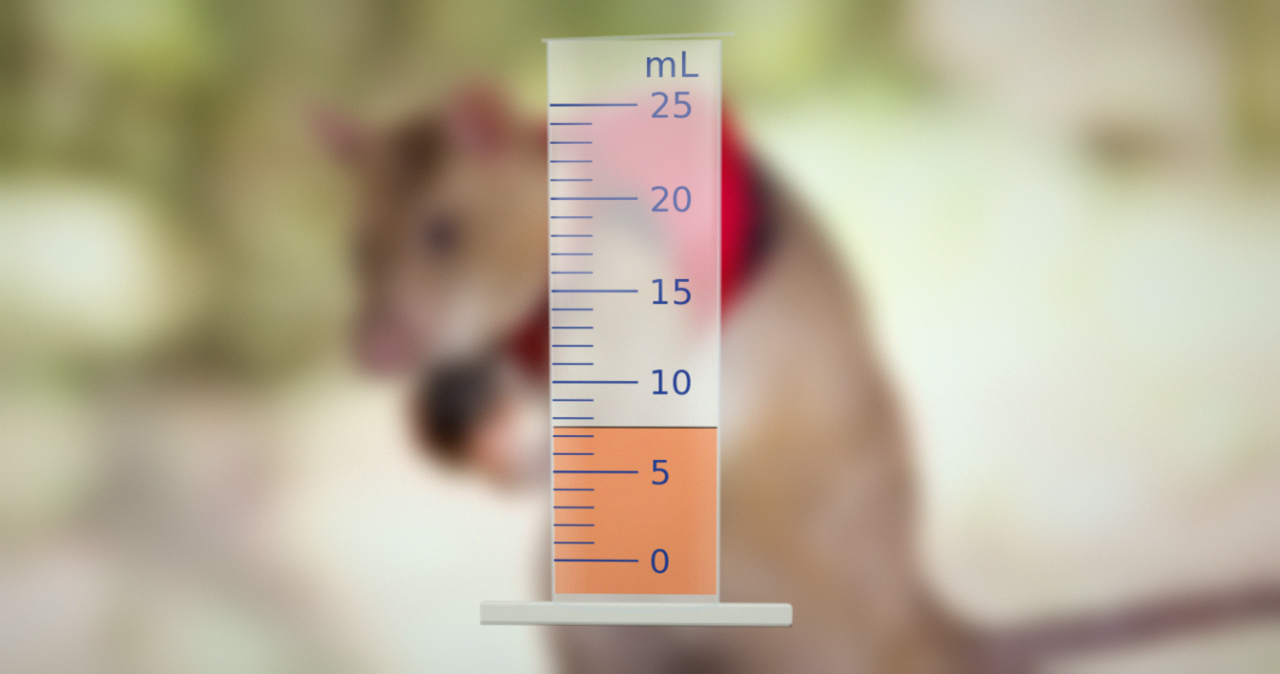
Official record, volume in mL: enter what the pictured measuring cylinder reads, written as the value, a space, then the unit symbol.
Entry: 7.5 mL
